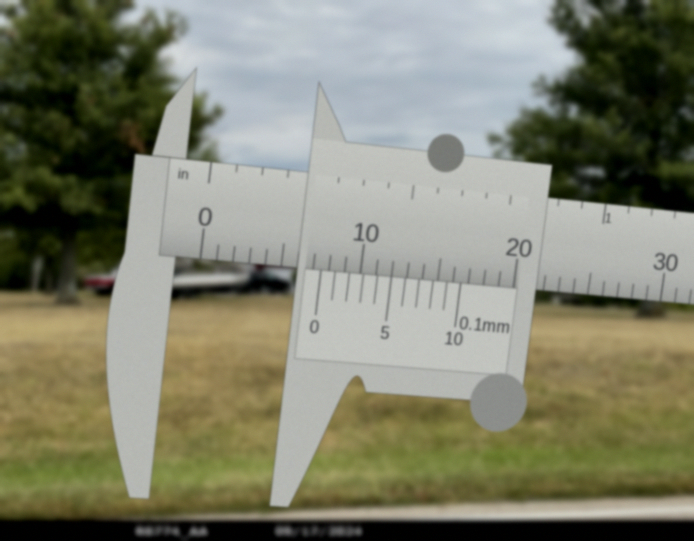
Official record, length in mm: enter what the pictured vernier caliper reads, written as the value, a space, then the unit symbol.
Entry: 7.5 mm
